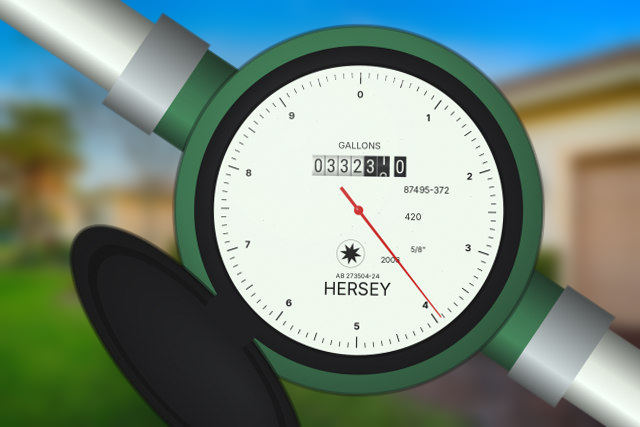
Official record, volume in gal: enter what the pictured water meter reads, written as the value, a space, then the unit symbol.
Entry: 332313.9 gal
